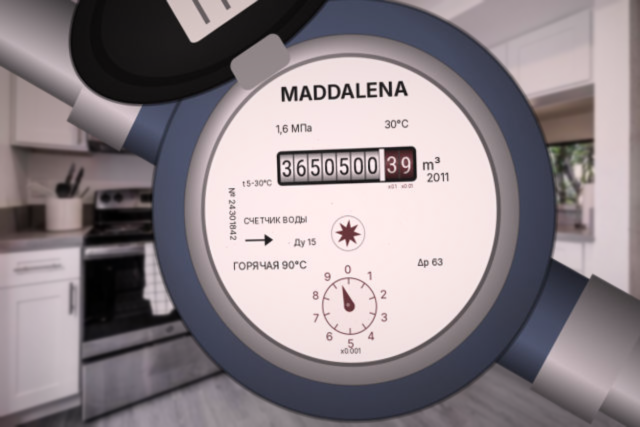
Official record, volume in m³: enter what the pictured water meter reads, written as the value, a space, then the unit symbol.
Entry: 3650500.389 m³
